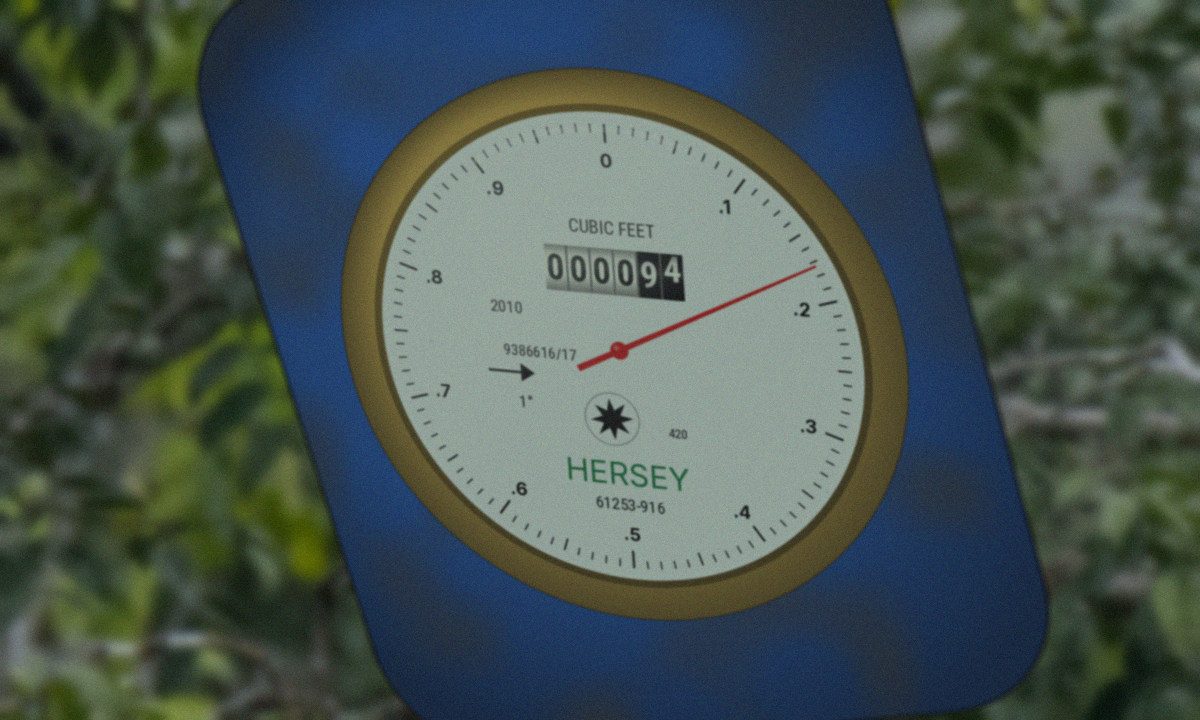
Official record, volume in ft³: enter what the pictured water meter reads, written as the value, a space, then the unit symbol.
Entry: 94.17 ft³
